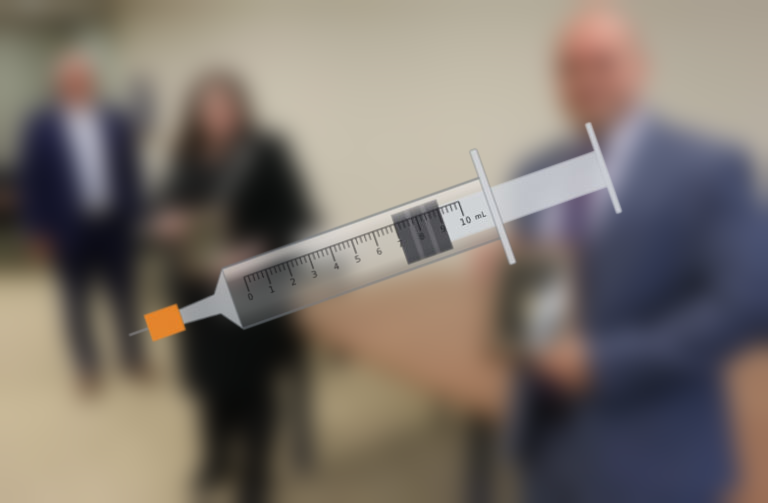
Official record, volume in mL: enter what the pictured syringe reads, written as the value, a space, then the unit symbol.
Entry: 7 mL
